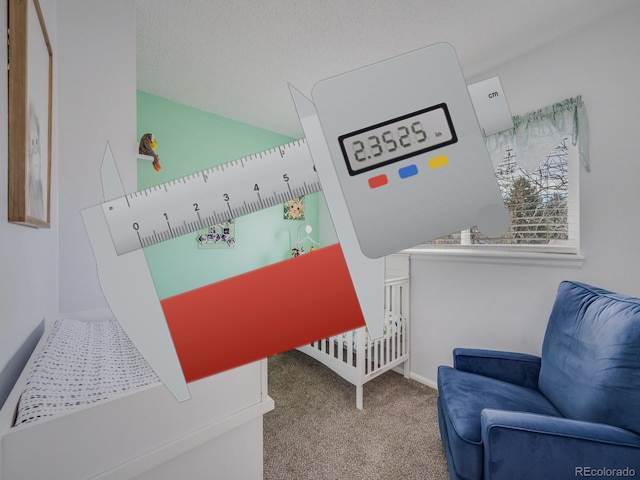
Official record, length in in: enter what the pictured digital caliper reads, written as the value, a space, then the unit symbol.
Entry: 2.3525 in
